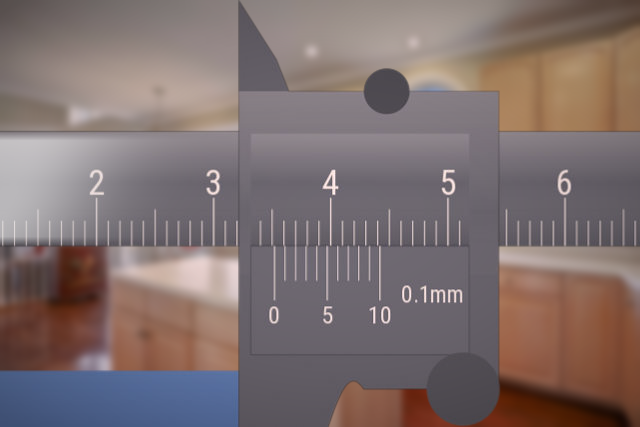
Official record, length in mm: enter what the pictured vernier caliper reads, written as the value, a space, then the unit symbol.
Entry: 35.2 mm
